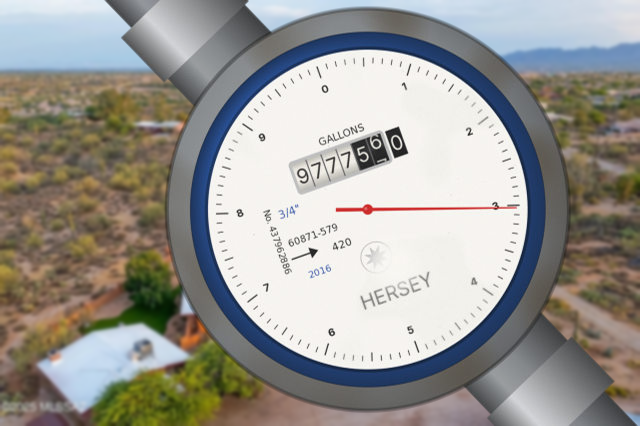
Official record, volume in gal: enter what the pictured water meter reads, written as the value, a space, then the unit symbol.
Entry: 9777563.0 gal
